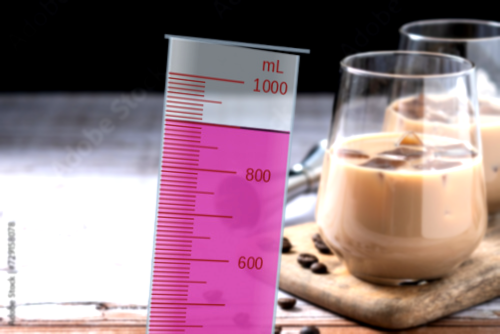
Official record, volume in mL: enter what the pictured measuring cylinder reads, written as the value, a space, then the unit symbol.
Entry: 900 mL
